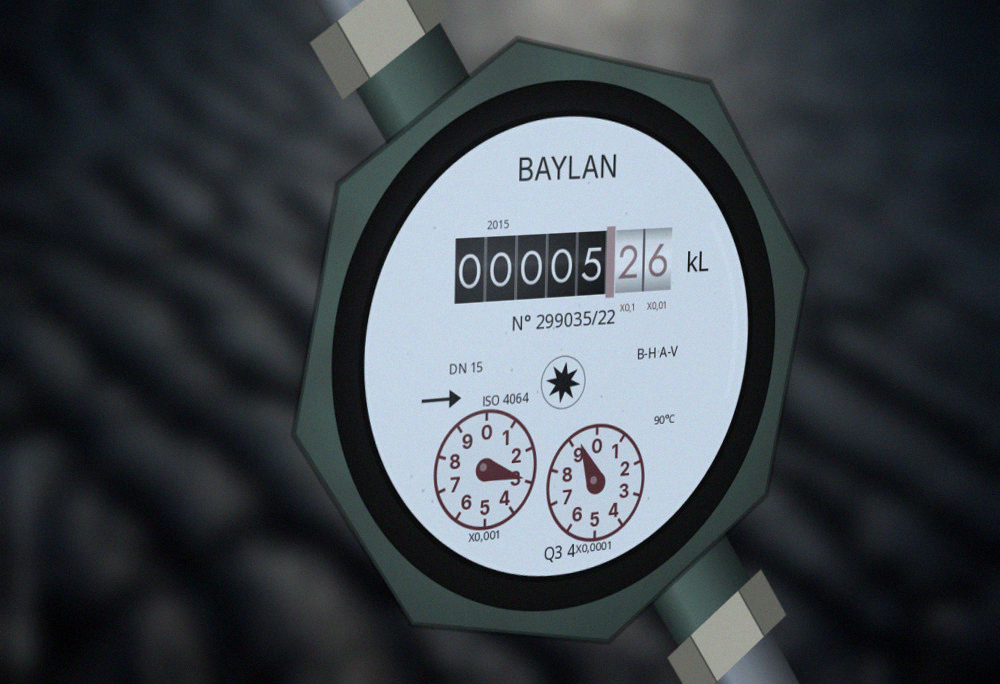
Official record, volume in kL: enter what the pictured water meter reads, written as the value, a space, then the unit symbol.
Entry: 5.2629 kL
